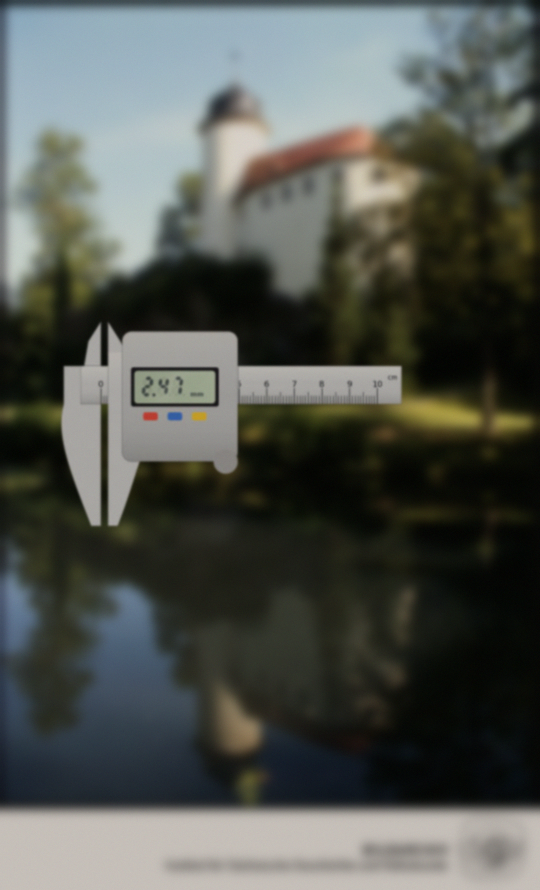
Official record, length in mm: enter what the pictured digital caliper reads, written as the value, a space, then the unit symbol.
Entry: 2.47 mm
